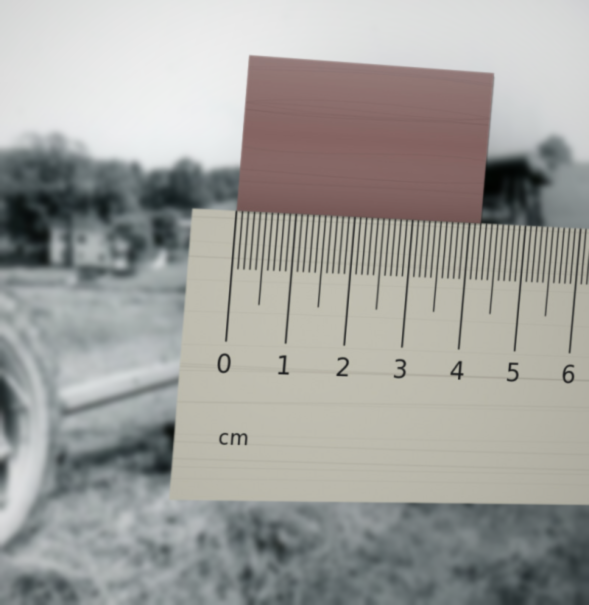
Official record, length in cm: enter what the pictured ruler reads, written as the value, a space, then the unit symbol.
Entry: 4.2 cm
